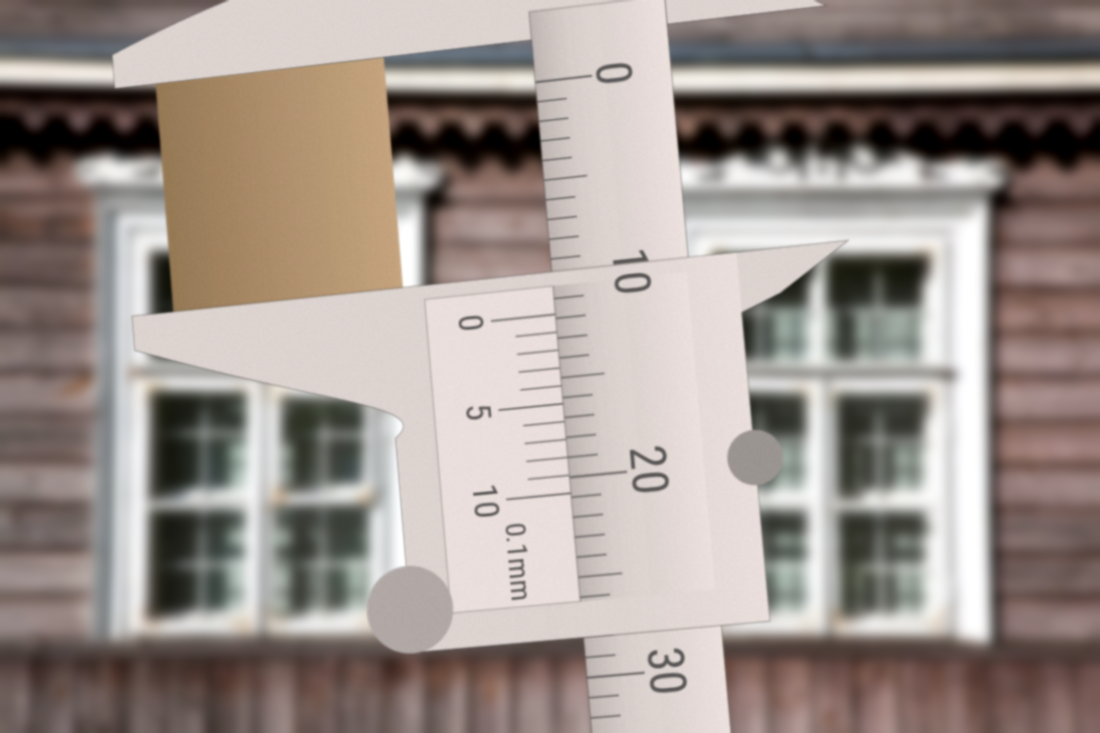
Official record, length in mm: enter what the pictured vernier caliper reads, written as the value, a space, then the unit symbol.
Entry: 11.8 mm
